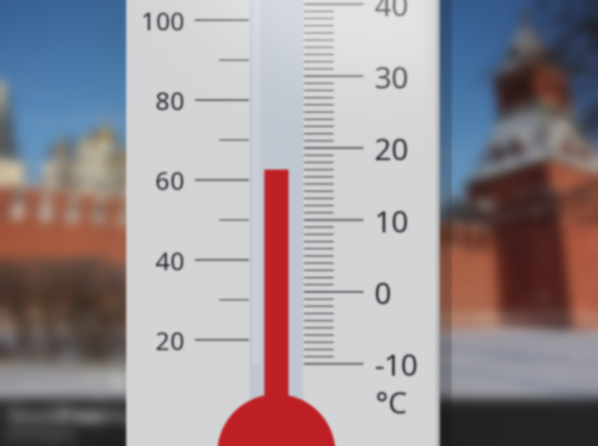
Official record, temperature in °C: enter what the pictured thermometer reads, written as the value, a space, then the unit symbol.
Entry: 17 °C
